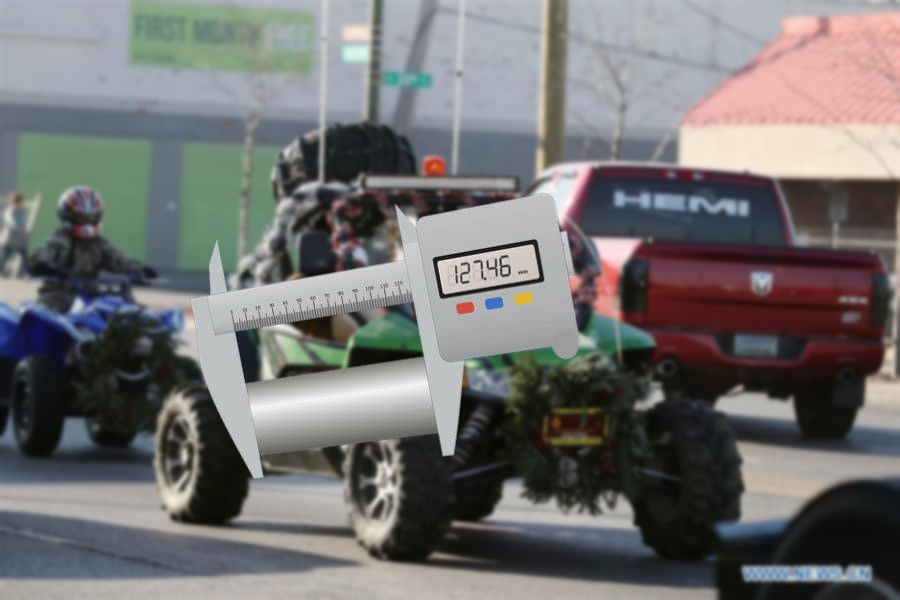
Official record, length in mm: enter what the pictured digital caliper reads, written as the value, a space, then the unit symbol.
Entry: 127.46 mm
